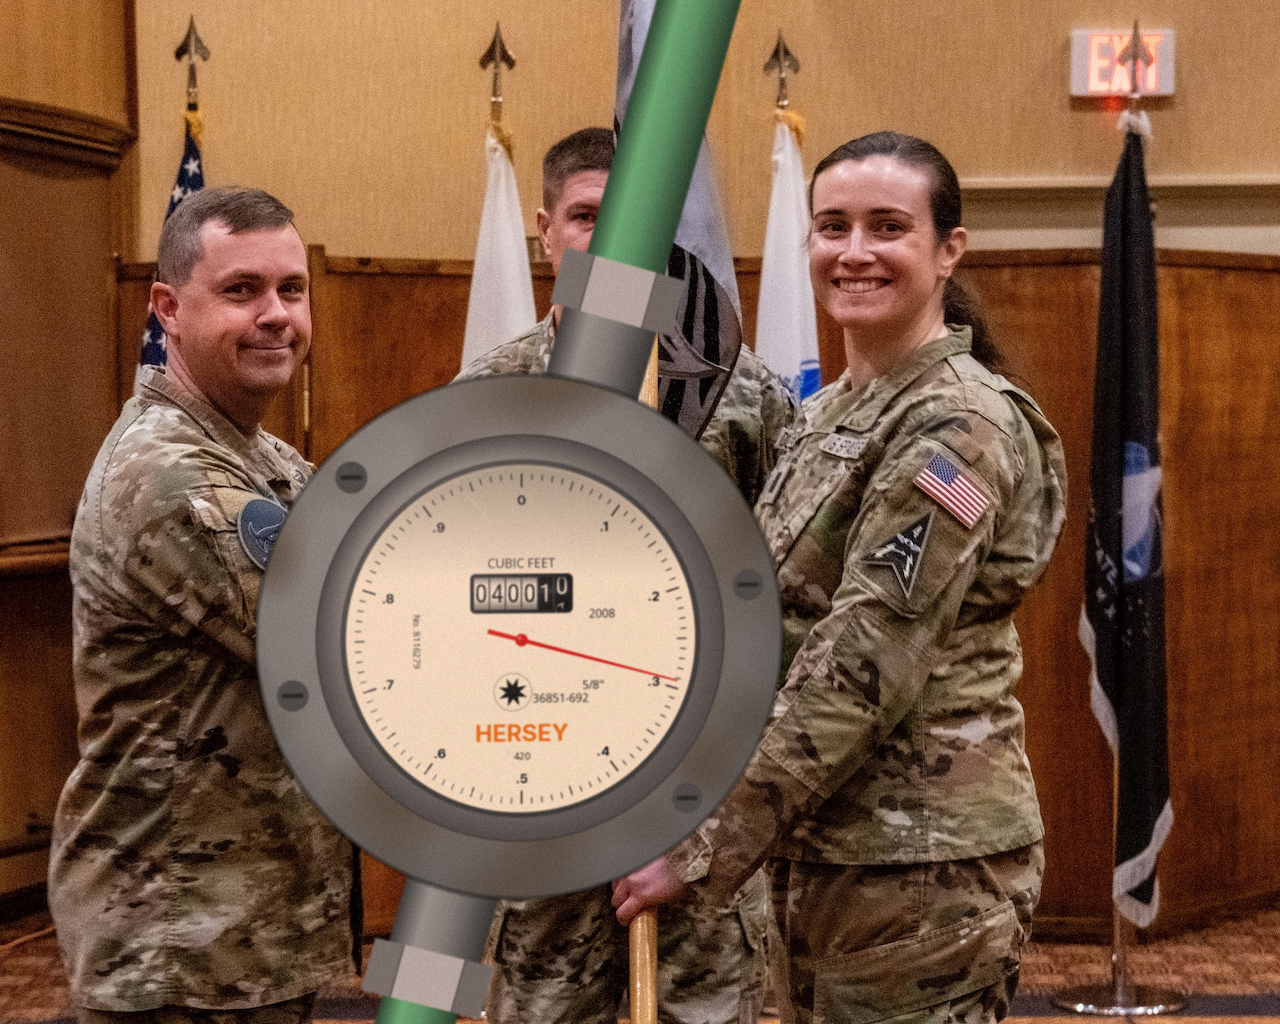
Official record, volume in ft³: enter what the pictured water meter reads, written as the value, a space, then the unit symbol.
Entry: 40010.29 ft³
